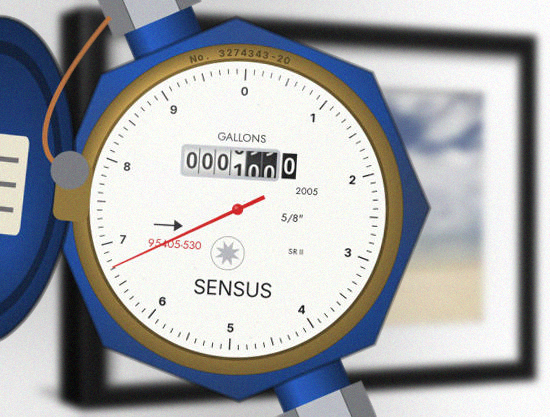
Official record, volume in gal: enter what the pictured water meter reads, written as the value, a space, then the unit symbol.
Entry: 996.7 gal
